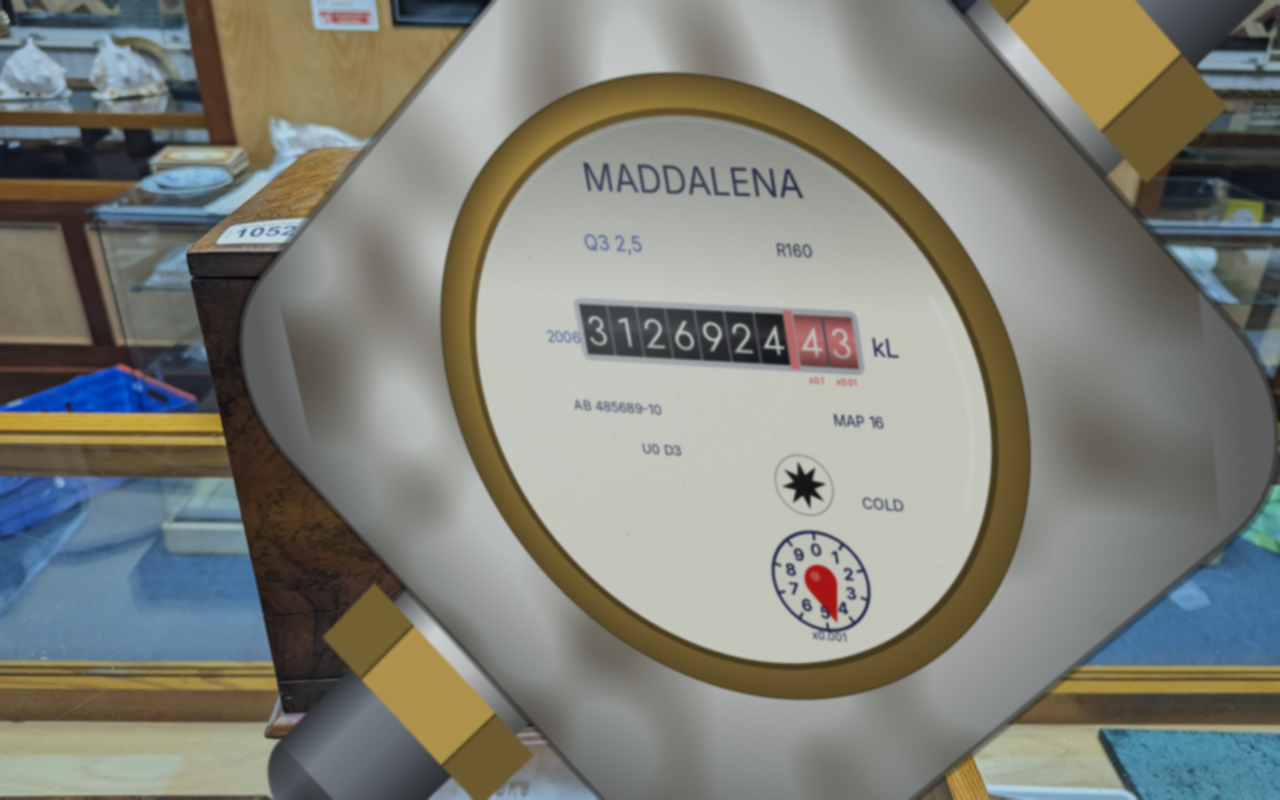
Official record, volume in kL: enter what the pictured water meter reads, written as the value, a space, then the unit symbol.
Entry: 3126924.434 kL
